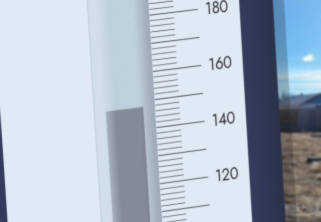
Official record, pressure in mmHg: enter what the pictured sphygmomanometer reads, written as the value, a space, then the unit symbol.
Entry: 148 mmHg
